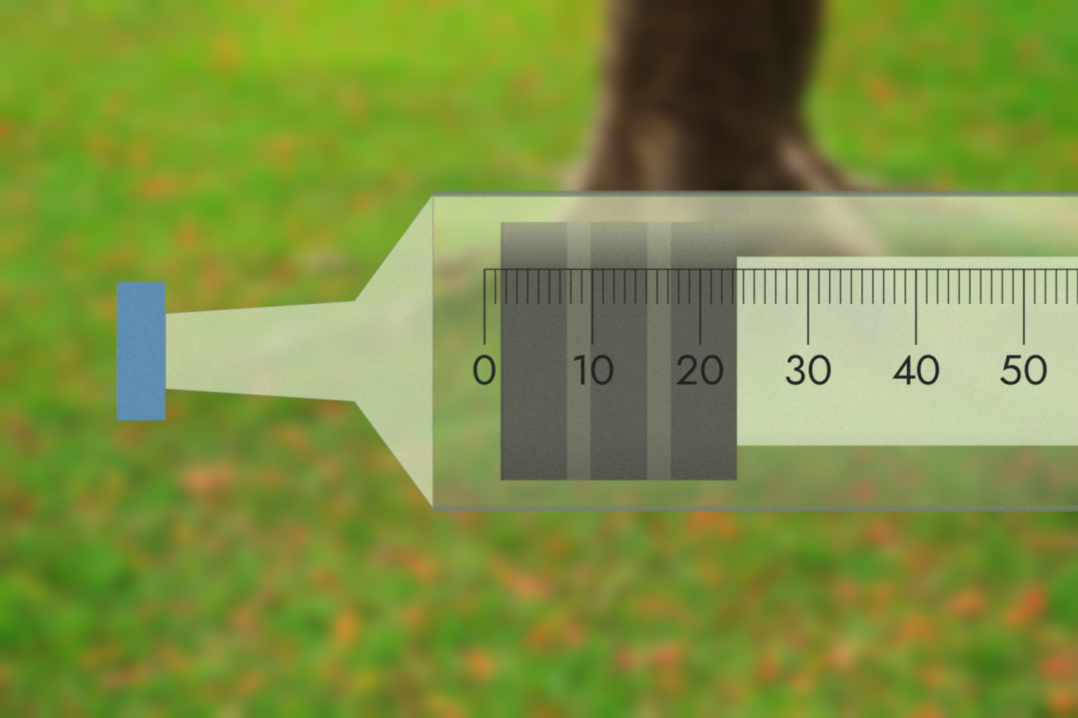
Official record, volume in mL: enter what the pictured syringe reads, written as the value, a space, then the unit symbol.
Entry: 1.5 mL
